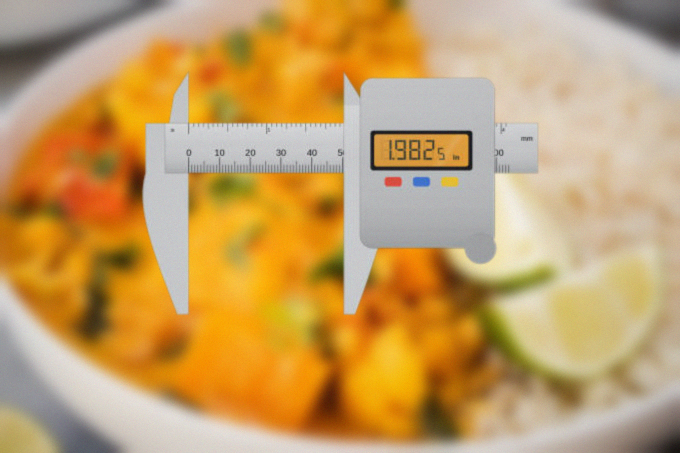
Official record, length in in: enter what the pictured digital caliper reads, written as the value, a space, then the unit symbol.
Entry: 1.9825 in
